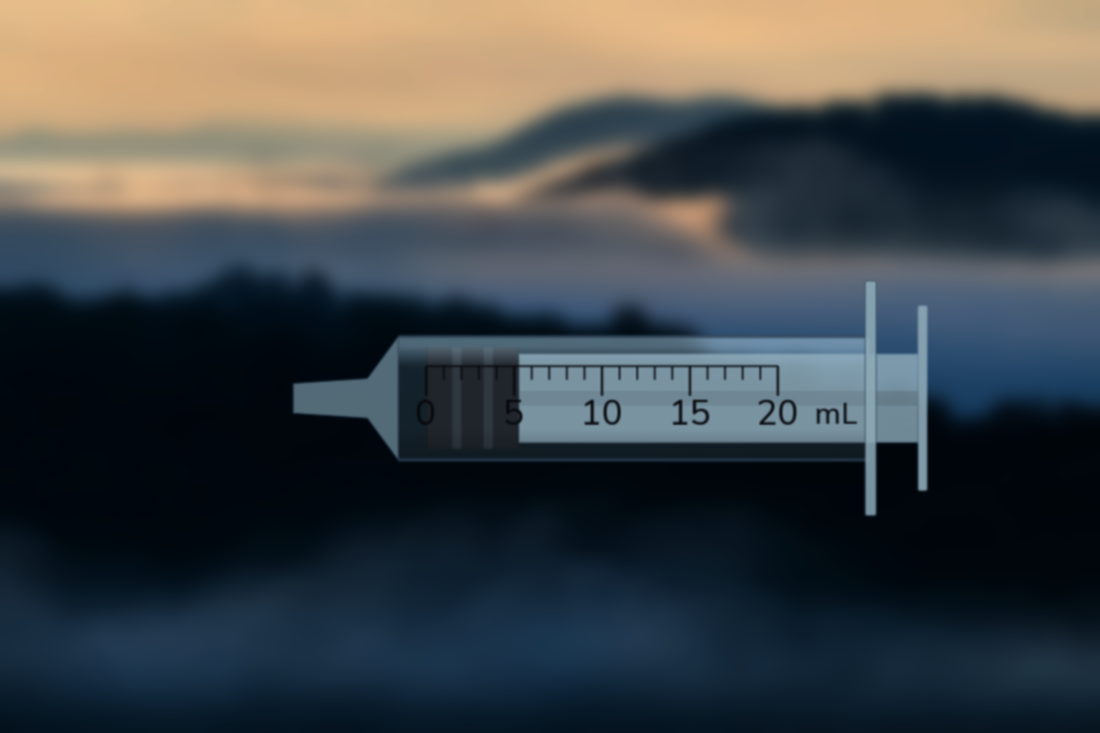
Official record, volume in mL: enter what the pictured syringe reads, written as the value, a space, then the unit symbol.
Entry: 0 mL
